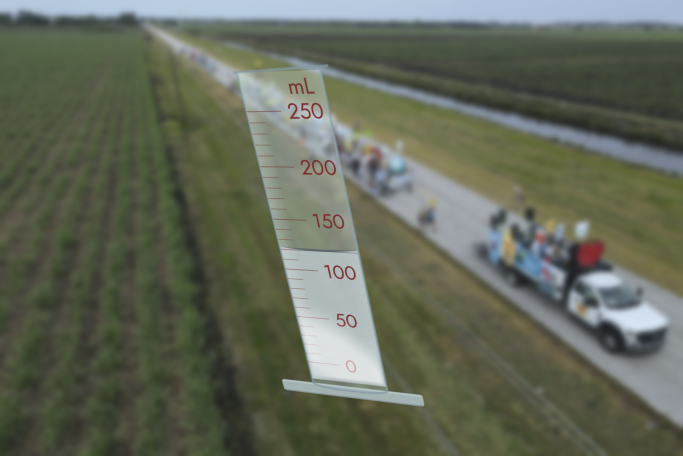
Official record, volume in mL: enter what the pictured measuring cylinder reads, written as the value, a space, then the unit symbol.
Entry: 120 mL
